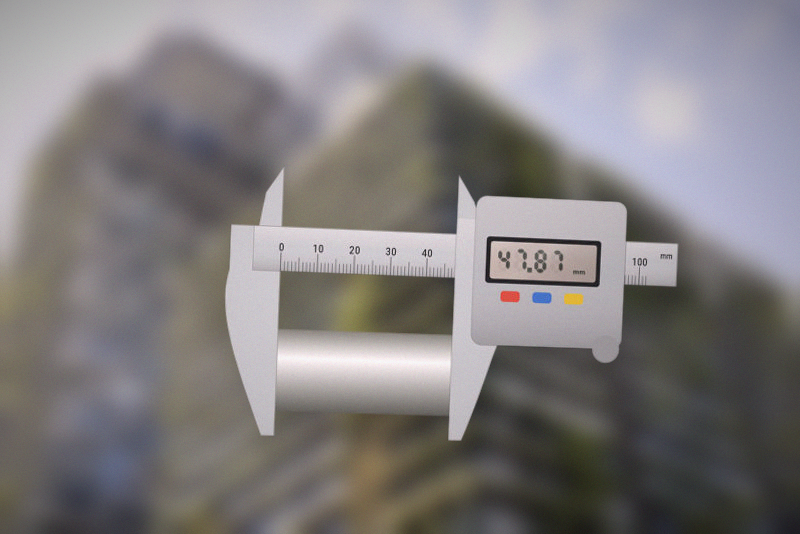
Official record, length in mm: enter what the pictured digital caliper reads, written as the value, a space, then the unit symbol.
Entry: 47.87 mm
